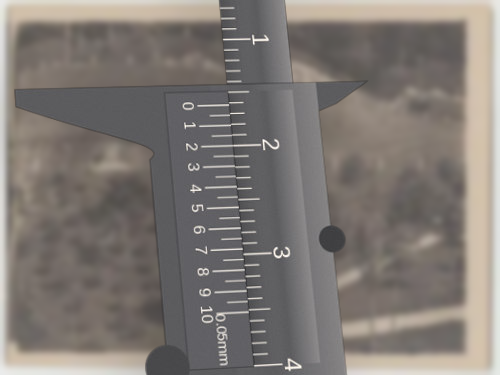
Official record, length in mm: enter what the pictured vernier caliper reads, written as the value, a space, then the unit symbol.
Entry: 16.2 mm
